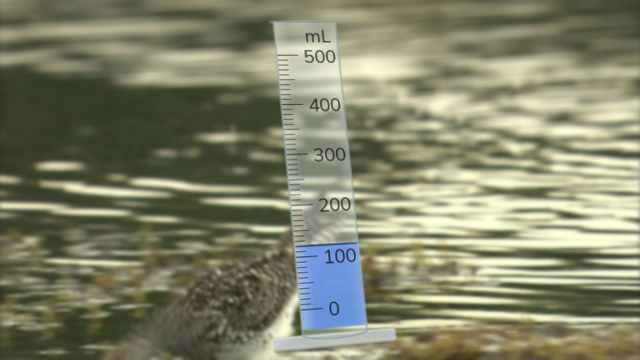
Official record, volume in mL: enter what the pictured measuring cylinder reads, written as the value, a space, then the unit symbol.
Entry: 120 mL
